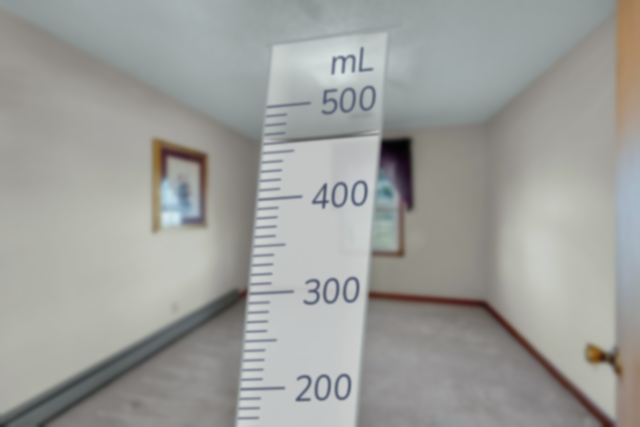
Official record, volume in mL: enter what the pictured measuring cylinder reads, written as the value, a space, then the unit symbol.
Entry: 460 mL
